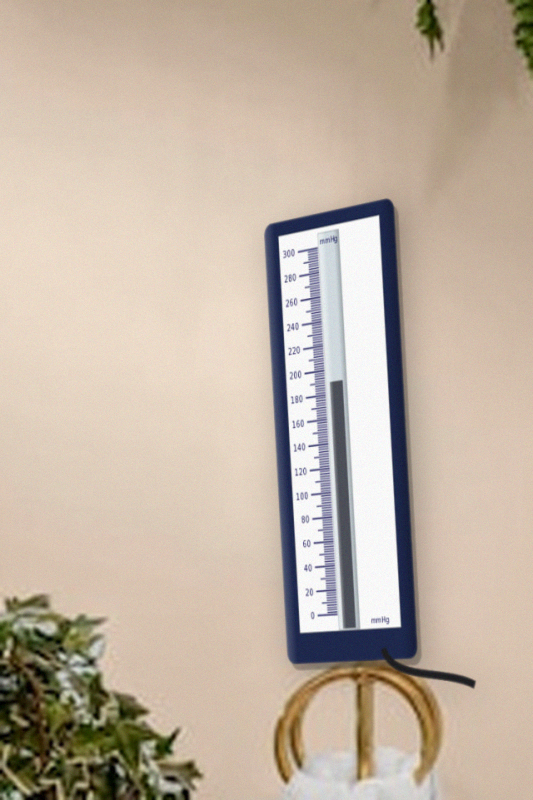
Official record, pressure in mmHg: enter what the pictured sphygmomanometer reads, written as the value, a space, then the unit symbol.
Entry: 190 mmHg
